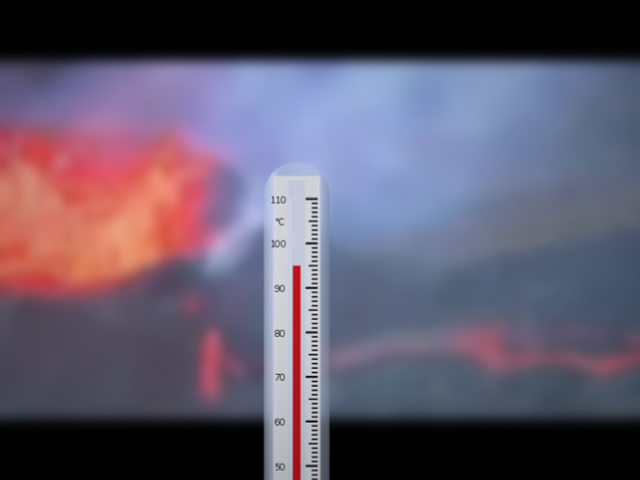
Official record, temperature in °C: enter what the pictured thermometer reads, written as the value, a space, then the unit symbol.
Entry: 95 °C
